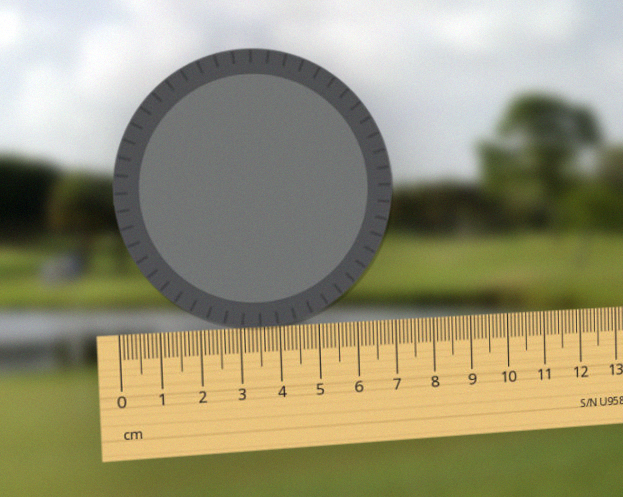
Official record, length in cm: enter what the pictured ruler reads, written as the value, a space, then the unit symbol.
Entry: 7 cm
